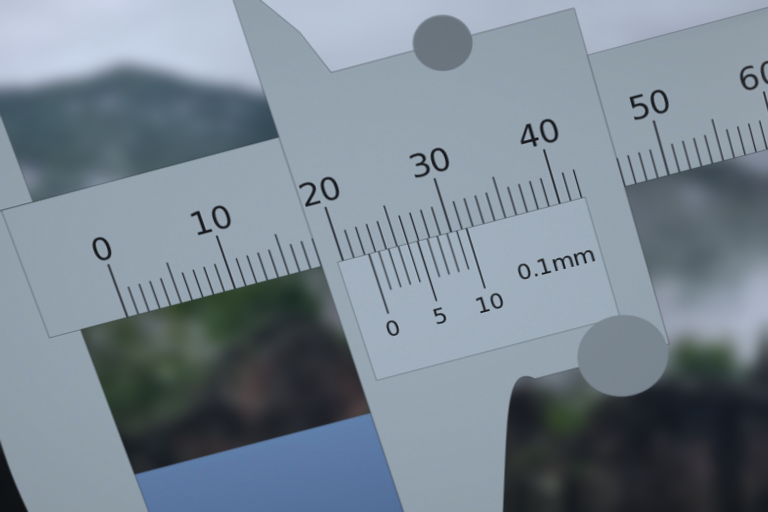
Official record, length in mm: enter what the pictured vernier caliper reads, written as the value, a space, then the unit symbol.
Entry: 22.4 mm
